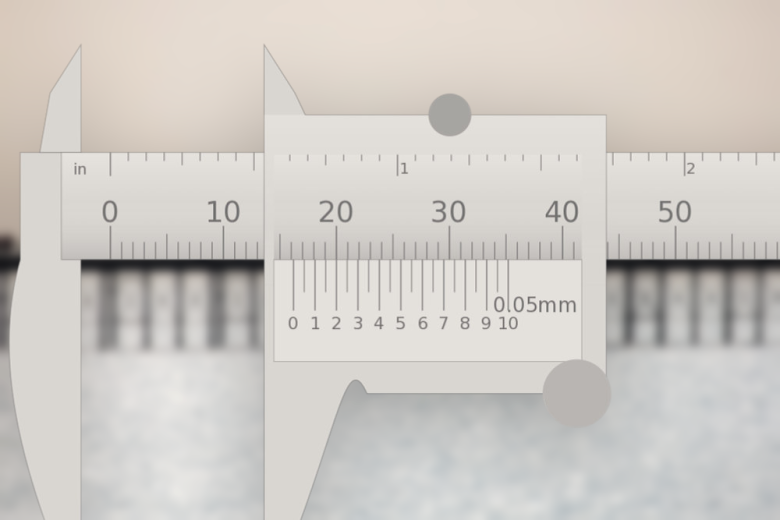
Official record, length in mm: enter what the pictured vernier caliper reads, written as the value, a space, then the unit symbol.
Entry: 16.2 mm
